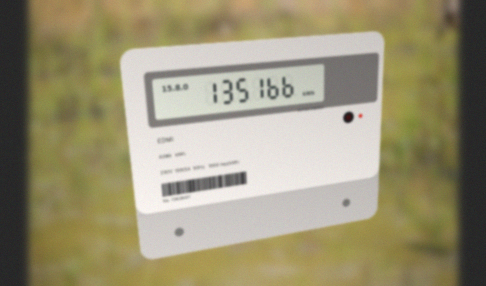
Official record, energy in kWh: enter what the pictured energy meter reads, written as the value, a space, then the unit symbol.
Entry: 135166 kWh
